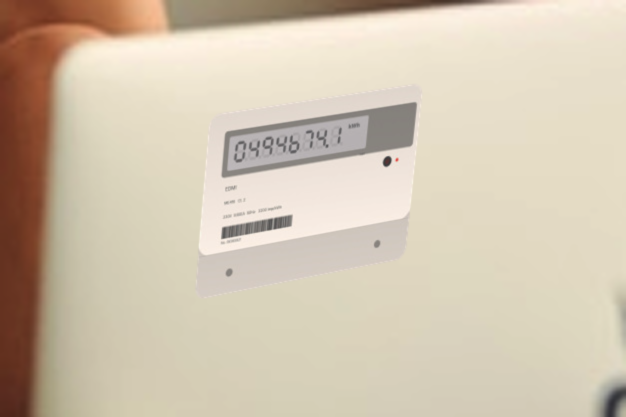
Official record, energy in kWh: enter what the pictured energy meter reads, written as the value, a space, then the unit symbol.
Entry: 494674.1 kWh
